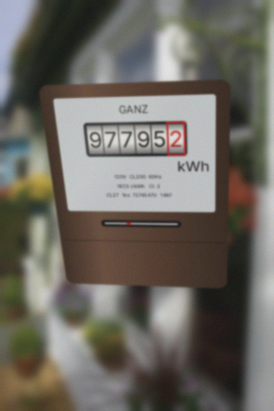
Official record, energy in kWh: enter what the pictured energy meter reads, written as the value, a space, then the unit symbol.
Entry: 97795.2 kWh
